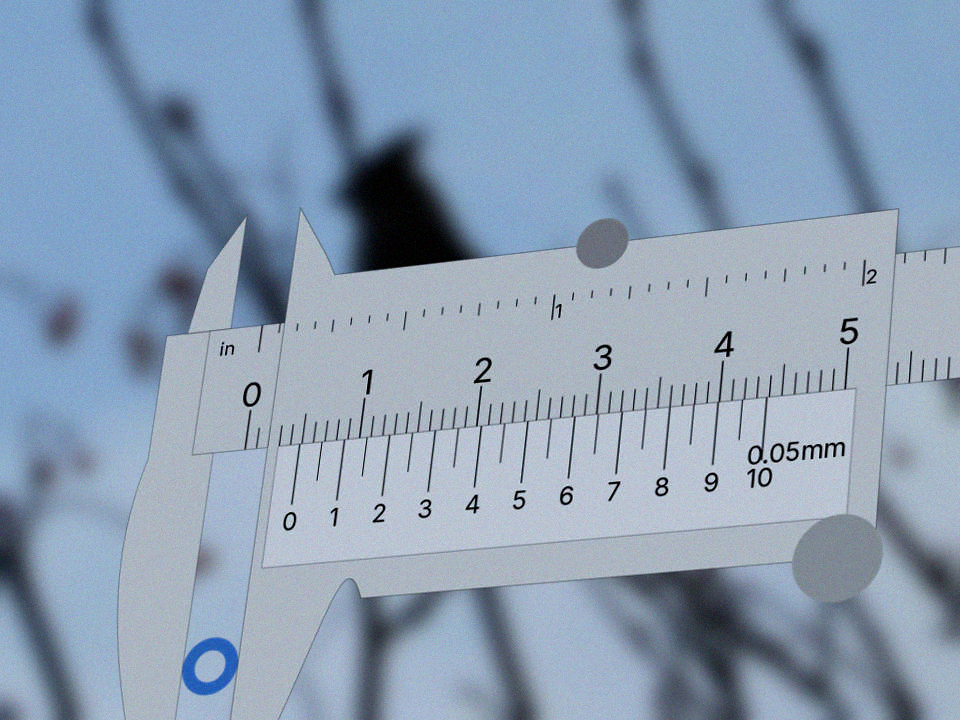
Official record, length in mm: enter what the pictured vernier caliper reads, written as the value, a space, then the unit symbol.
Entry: 4.8 mm
